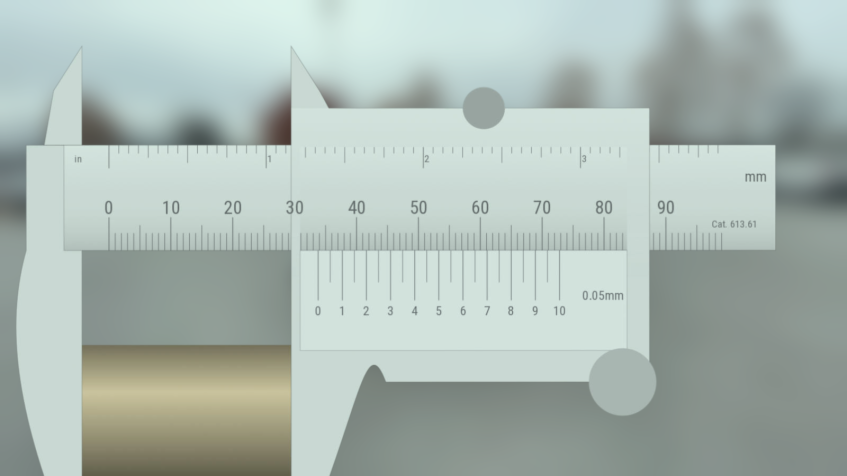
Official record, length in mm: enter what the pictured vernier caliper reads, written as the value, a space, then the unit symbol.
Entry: 33.8 mm
